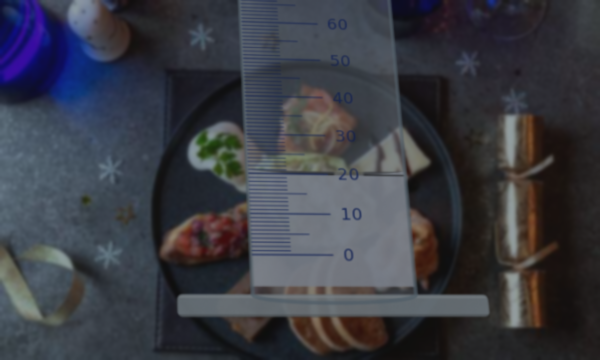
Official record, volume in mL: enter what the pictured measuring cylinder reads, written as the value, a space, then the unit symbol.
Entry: 20 mL
